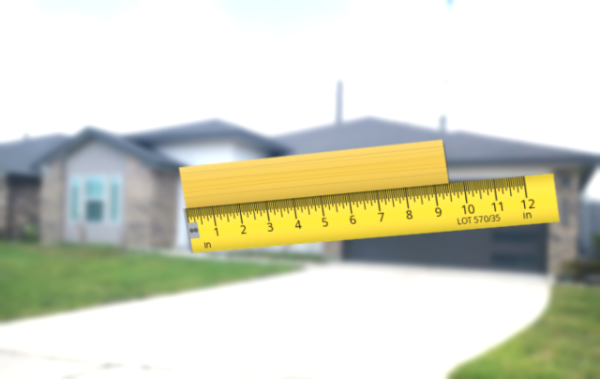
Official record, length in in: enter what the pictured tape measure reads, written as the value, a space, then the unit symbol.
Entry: 9.5 in
